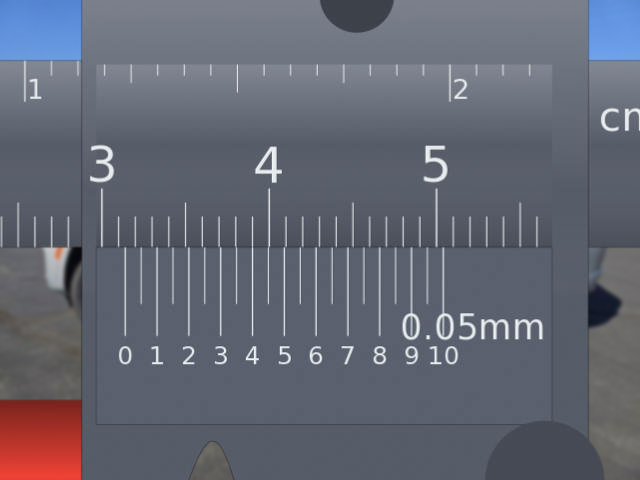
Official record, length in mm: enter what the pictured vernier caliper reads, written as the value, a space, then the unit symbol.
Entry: 31.4 mm
